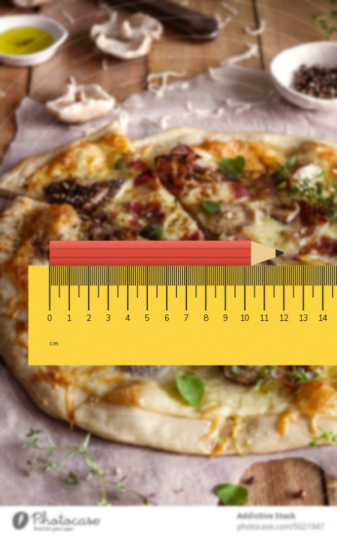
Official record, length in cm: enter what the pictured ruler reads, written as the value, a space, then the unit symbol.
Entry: 12 cm
